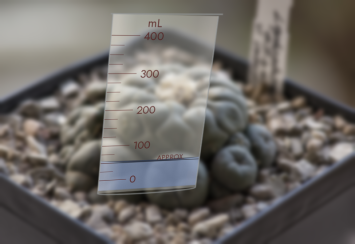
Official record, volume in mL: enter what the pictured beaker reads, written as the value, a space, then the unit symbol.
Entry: 50 mL
